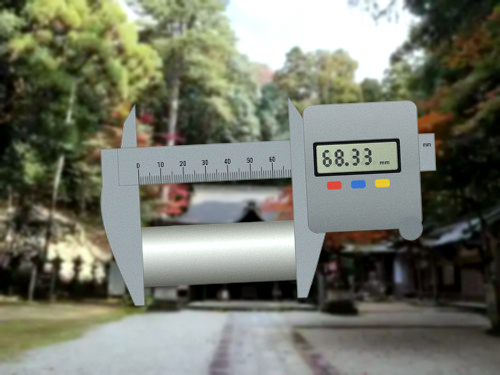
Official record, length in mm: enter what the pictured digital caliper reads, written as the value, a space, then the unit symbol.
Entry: 68.33 mm
